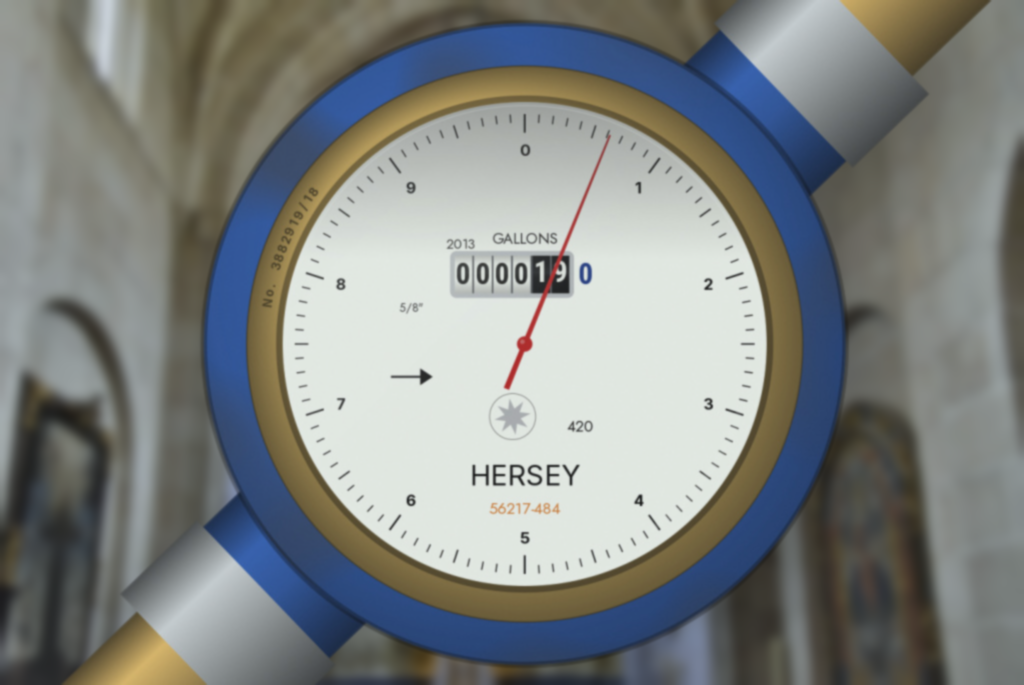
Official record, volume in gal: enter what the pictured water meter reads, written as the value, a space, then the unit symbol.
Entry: 190.6 gal
